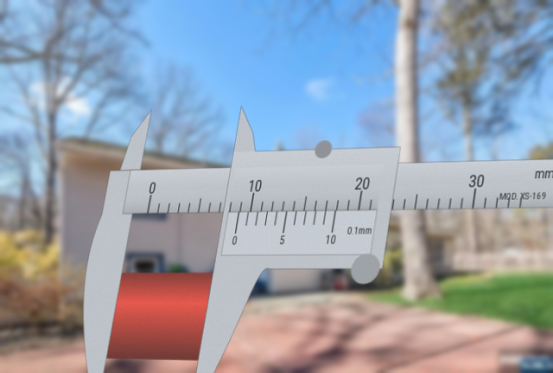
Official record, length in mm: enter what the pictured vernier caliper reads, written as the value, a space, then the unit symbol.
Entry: 8.9 mm
